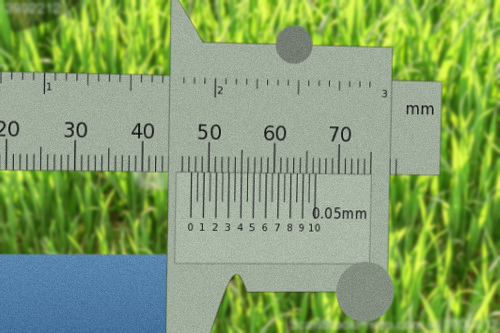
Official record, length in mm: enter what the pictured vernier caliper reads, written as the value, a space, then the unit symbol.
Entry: 47.4 mm
